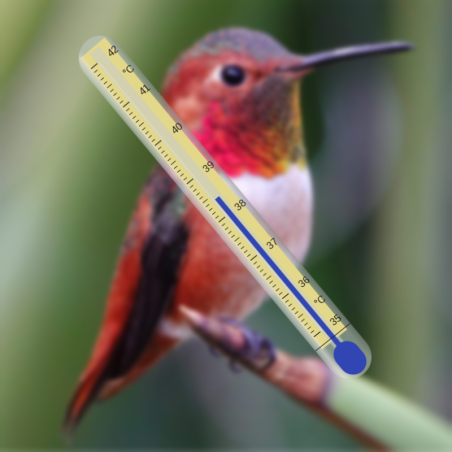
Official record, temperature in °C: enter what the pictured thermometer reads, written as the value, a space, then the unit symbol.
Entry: 38.4 °C
